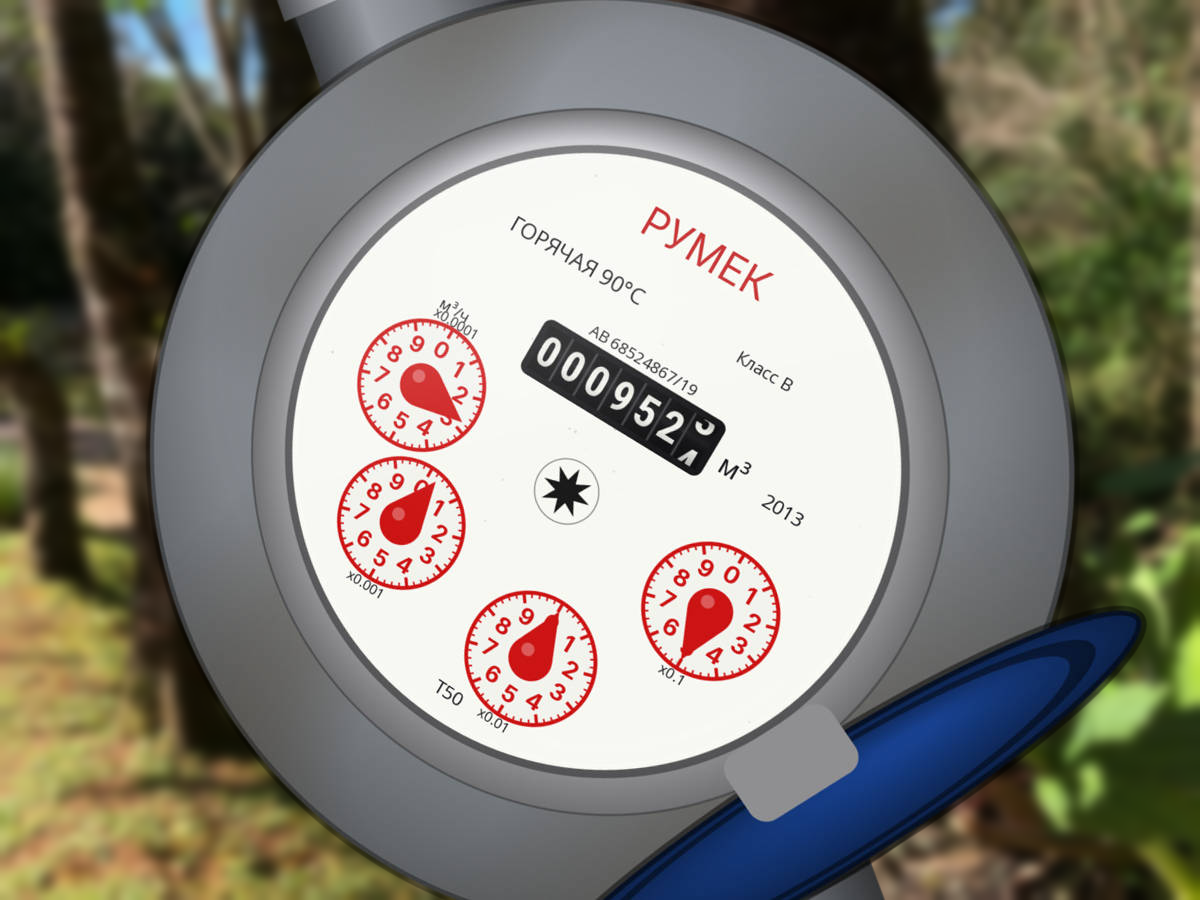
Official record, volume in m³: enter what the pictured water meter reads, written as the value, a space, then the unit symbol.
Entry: 9523.5002 m³
